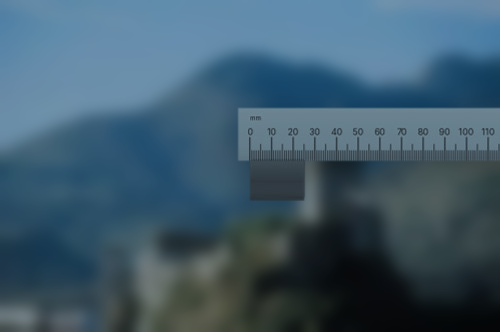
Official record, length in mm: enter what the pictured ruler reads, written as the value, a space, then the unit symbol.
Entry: 25 mm
